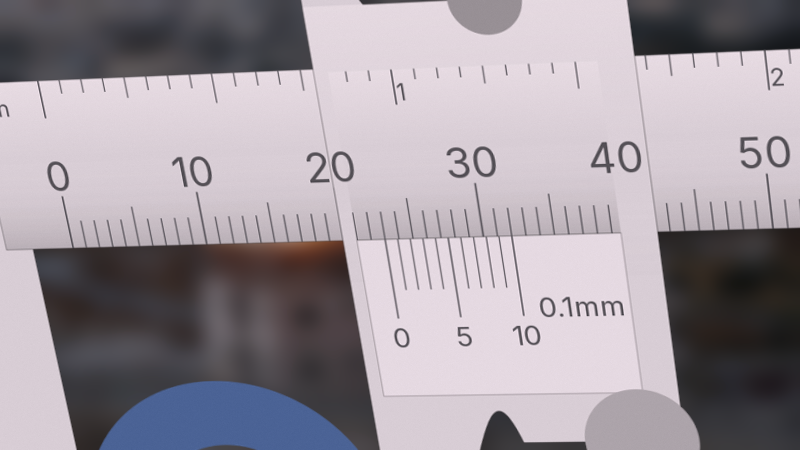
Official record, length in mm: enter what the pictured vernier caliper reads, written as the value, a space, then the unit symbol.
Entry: 23.0 mm
